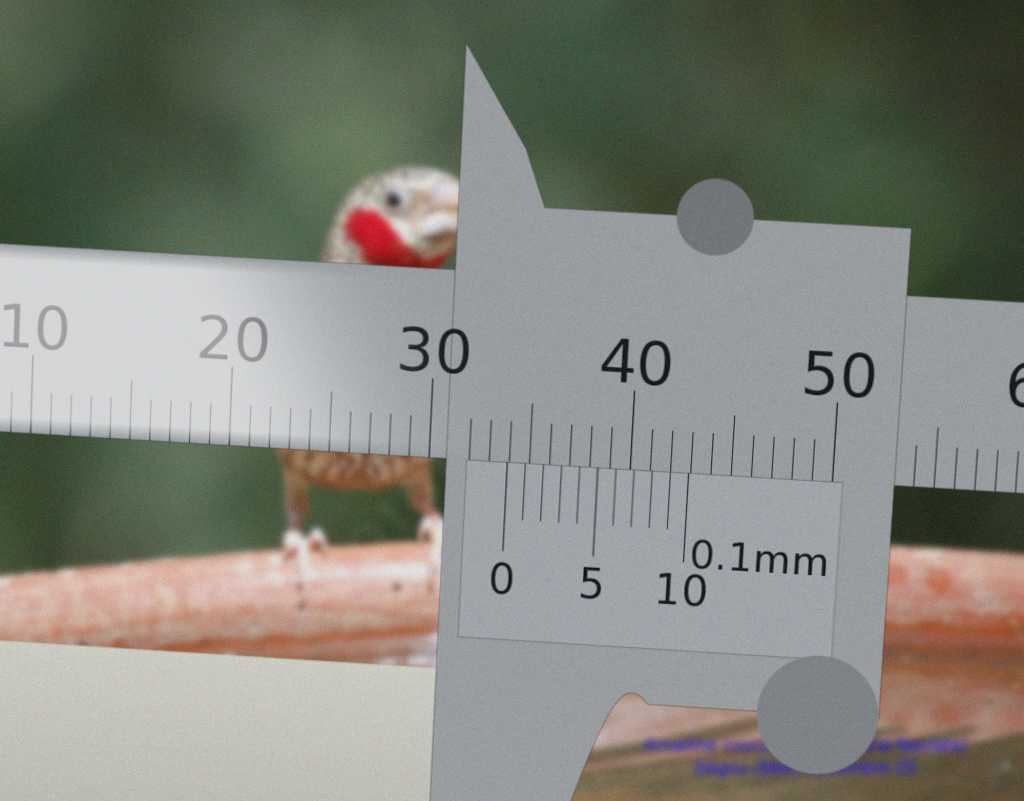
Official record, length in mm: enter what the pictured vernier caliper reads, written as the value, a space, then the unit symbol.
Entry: 33.9 mm
